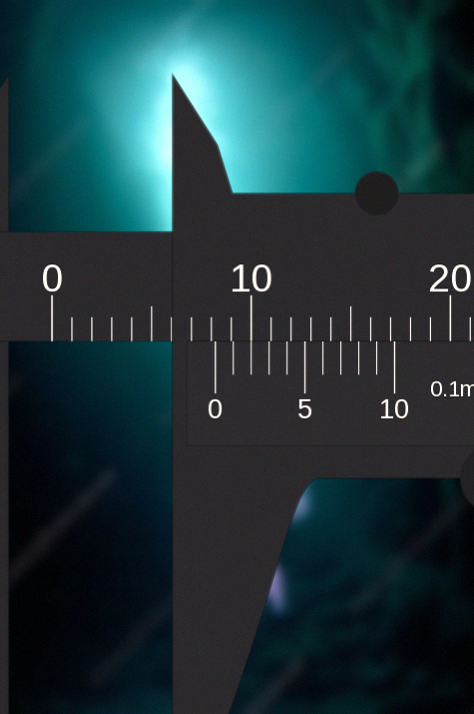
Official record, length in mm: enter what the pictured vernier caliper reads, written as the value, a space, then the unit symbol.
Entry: 8.2 mm
